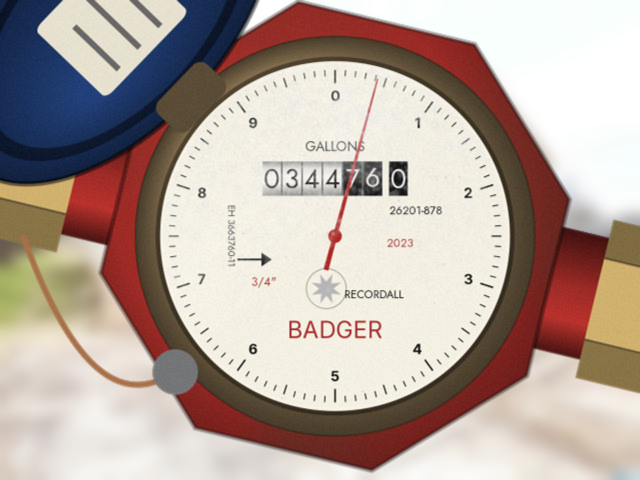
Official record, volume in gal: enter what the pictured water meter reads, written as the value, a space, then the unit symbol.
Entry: 344760.4 gal
